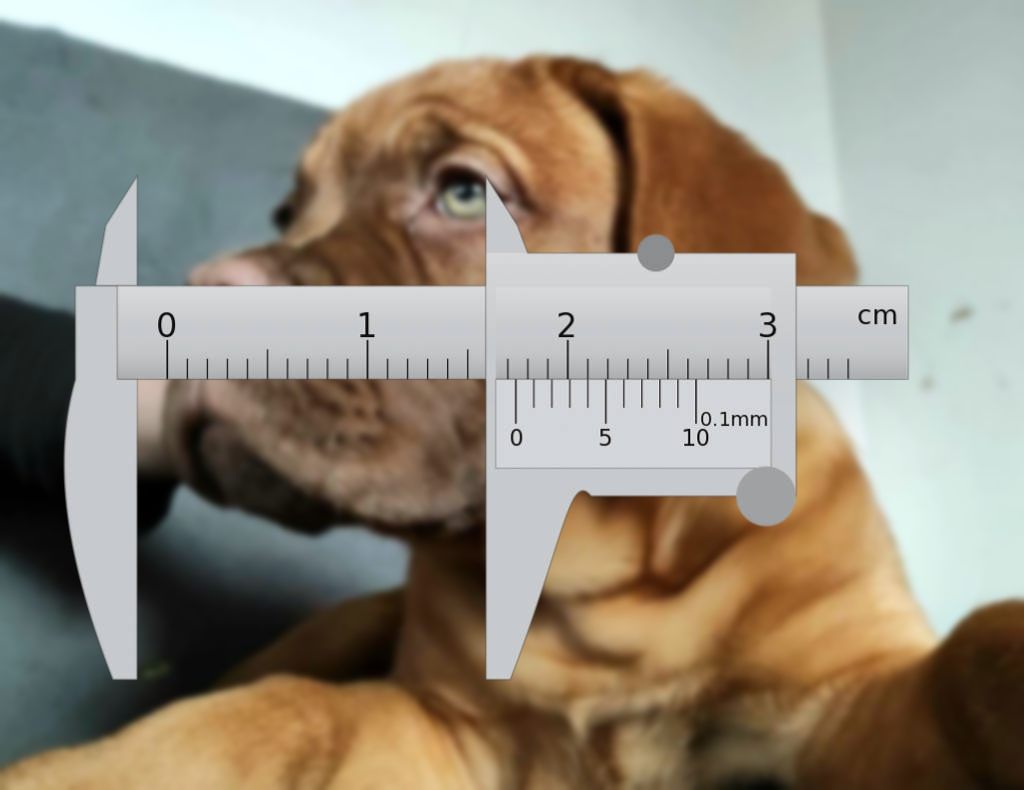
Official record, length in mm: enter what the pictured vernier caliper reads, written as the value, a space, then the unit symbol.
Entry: 17.4 mm
